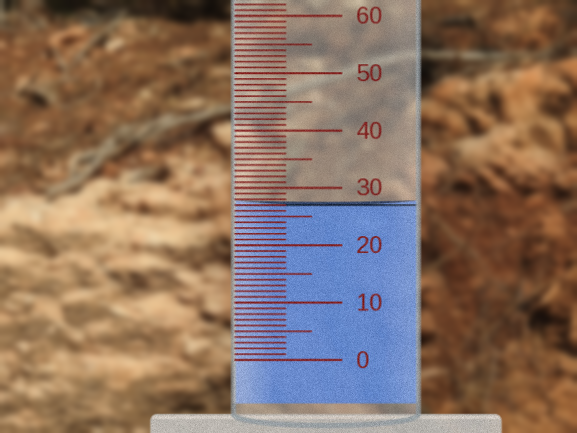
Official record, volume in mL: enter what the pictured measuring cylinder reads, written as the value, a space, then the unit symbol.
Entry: 27 mL
